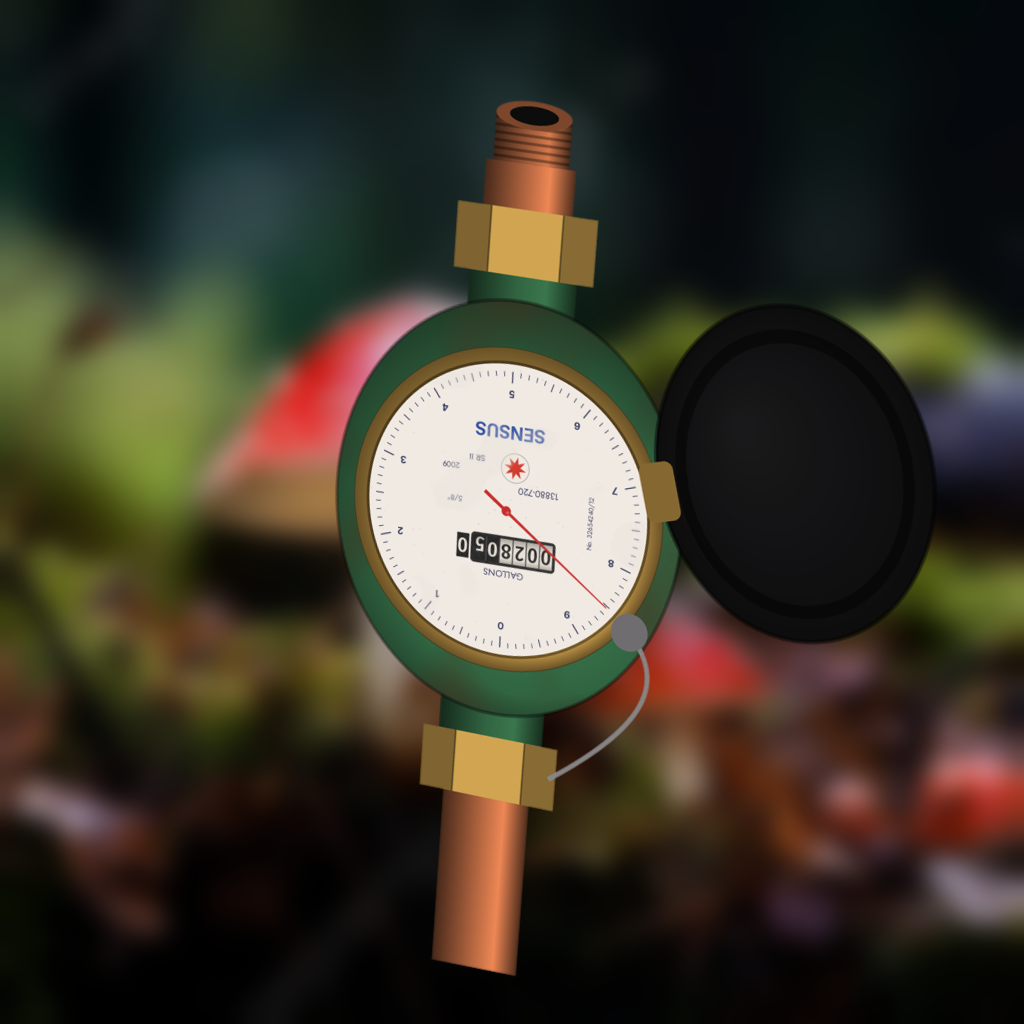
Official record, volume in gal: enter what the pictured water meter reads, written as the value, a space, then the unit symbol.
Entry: 28048.5 gal
